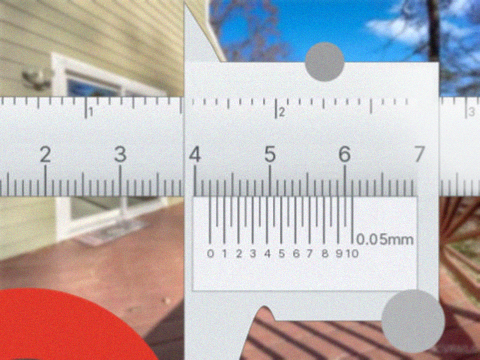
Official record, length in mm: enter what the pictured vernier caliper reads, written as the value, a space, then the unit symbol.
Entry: 42.0 mm
